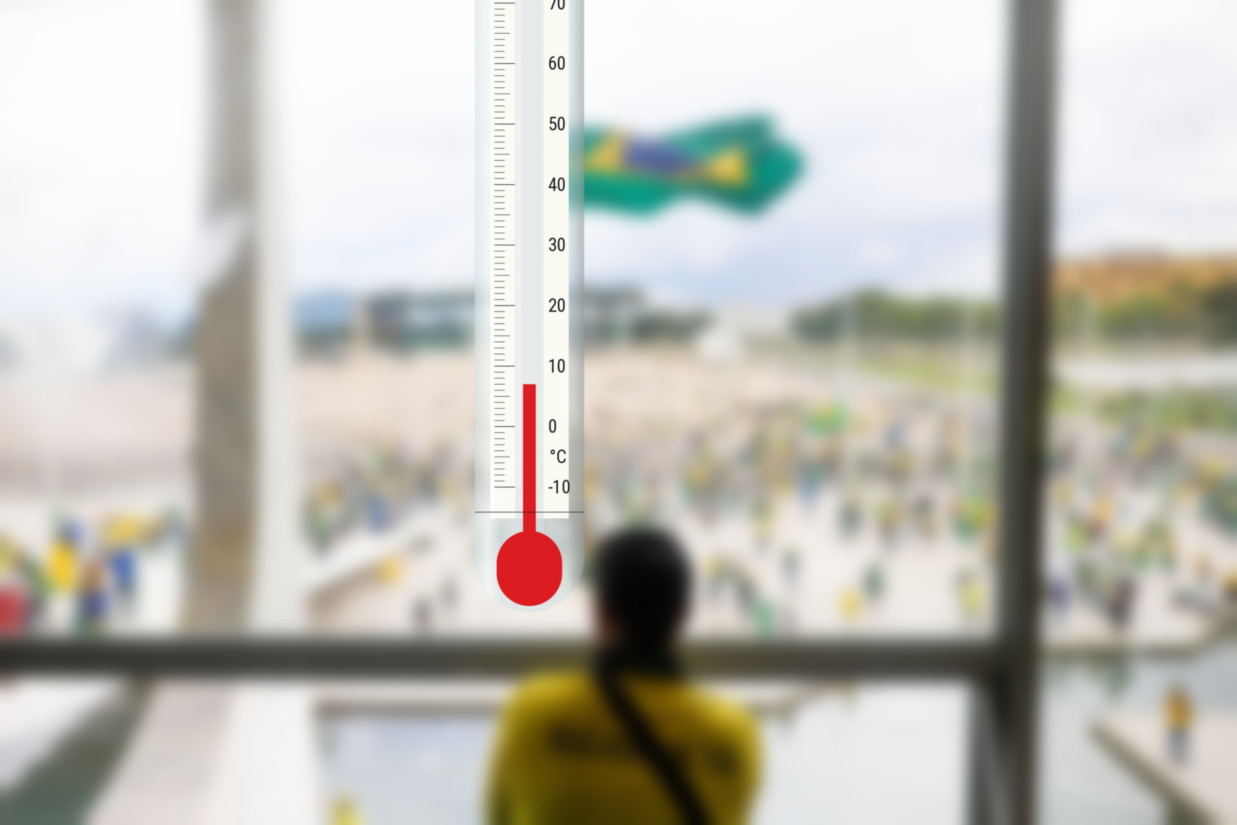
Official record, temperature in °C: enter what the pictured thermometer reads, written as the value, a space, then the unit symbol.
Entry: 7 °C
